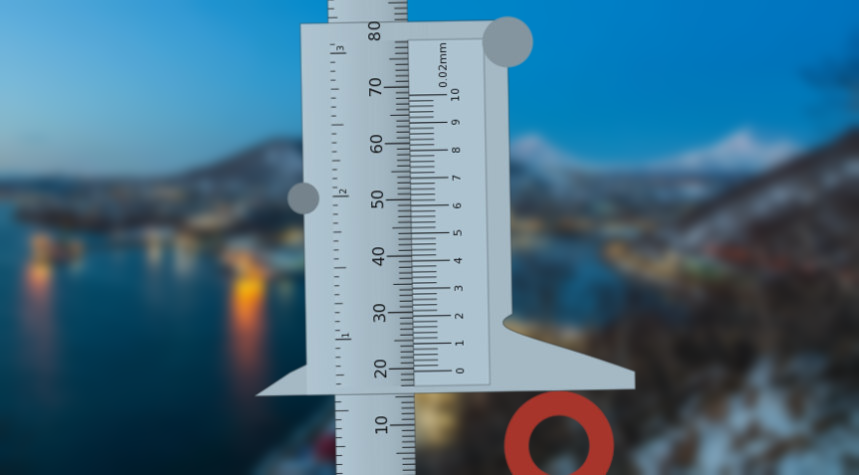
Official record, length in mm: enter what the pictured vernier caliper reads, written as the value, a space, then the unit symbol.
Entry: 19.5 mm
